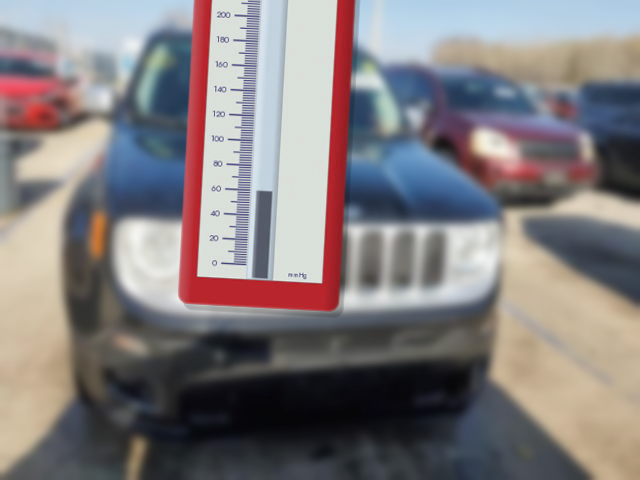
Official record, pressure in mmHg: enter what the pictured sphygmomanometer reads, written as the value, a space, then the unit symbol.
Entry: 60 mmHg
